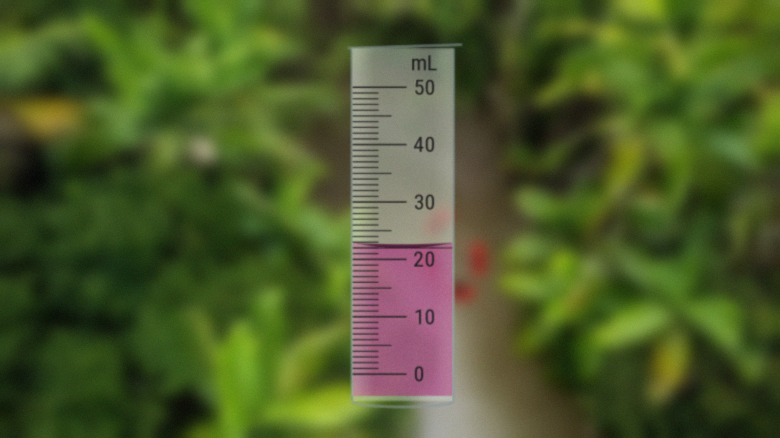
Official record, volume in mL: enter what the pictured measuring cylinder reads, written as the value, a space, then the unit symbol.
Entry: 22 mL
